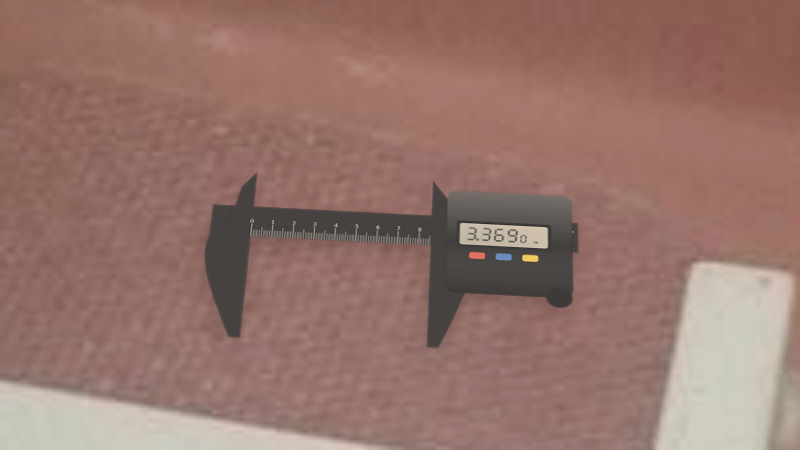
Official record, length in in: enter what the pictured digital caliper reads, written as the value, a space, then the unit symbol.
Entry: 3.3690 in
